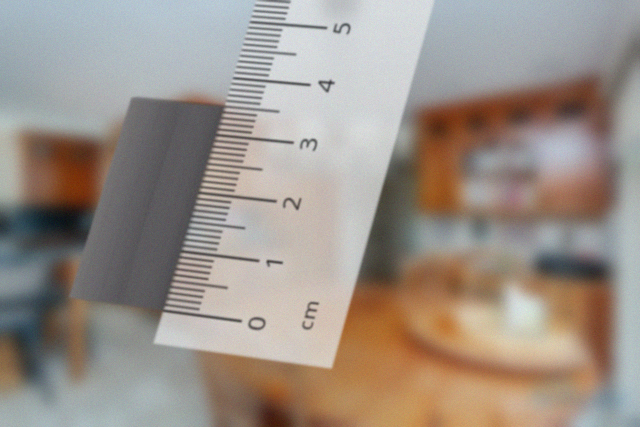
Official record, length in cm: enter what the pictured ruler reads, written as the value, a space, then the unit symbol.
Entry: 3.5 cm
